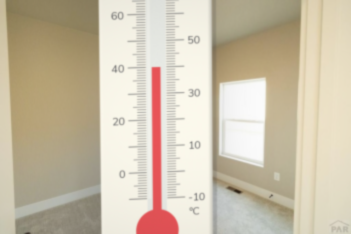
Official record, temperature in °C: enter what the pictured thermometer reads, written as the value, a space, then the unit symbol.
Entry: 40 °C
